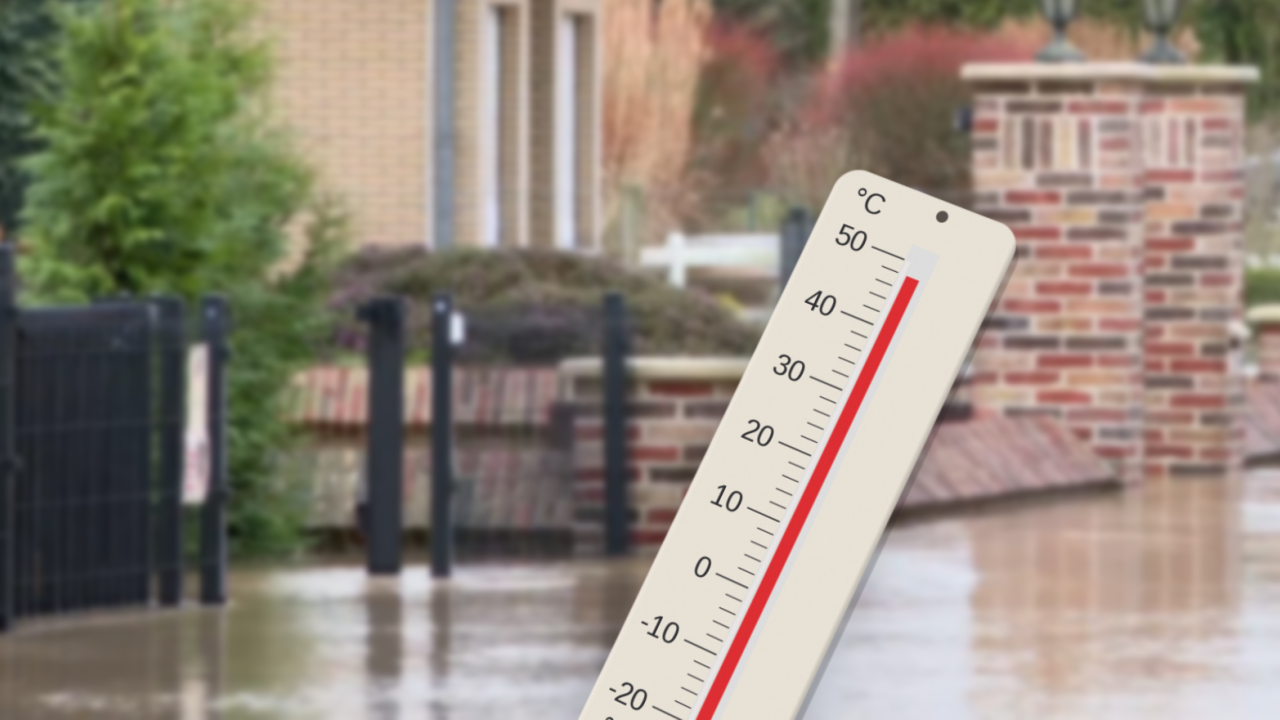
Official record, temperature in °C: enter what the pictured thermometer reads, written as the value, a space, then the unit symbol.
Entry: 48 °C
